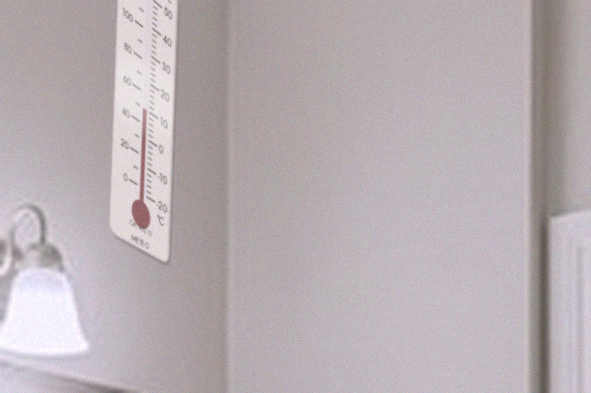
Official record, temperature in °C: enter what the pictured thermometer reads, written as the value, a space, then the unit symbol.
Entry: 10 °C
